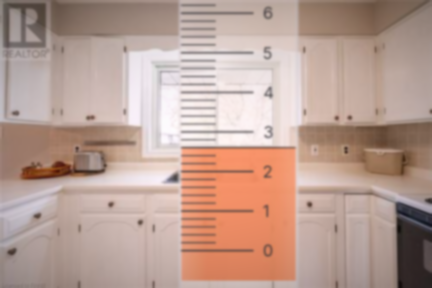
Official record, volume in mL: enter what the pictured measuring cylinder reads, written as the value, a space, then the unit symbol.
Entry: 2.6 mL
